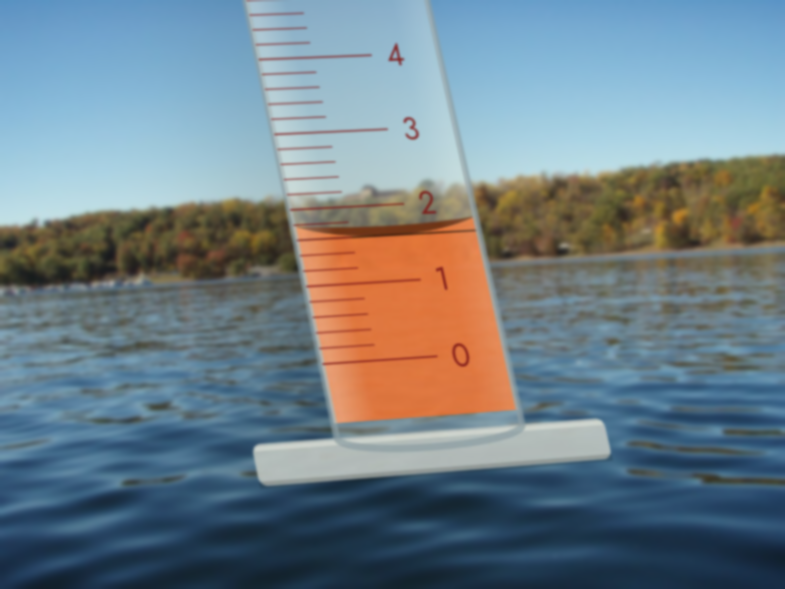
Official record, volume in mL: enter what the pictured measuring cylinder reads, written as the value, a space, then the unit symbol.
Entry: 1.6 mL
